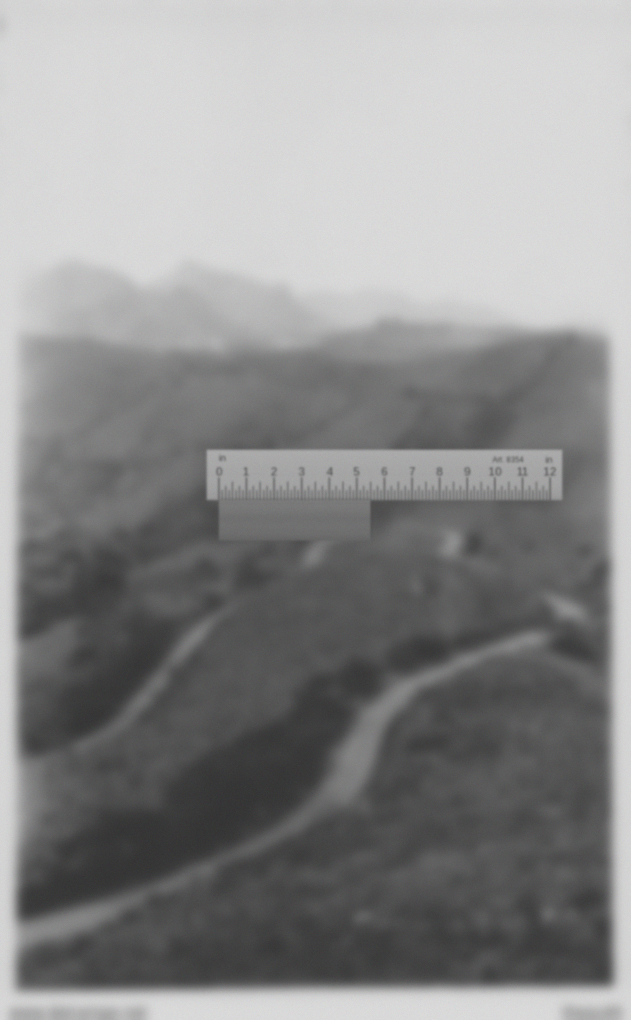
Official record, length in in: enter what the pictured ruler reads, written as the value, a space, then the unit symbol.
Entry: 5.5 in
